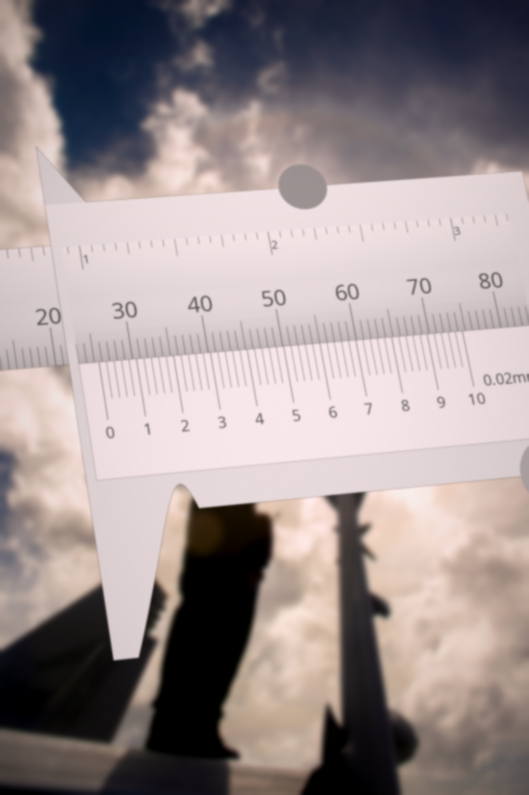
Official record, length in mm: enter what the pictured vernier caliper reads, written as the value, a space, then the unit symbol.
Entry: 25.6 mm
